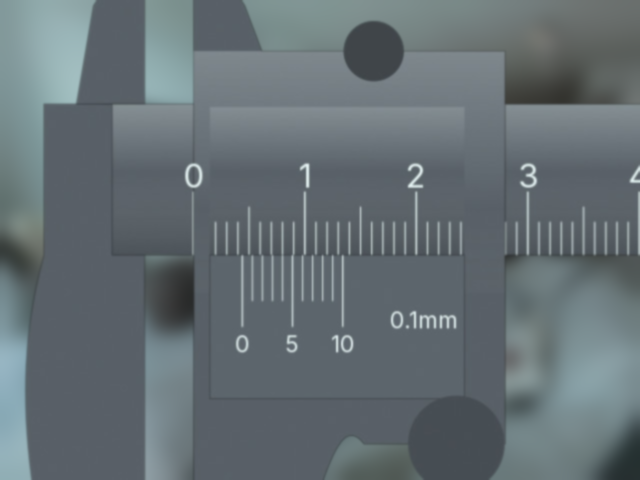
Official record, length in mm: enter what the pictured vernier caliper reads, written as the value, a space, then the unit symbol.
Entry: 4.4 mm
